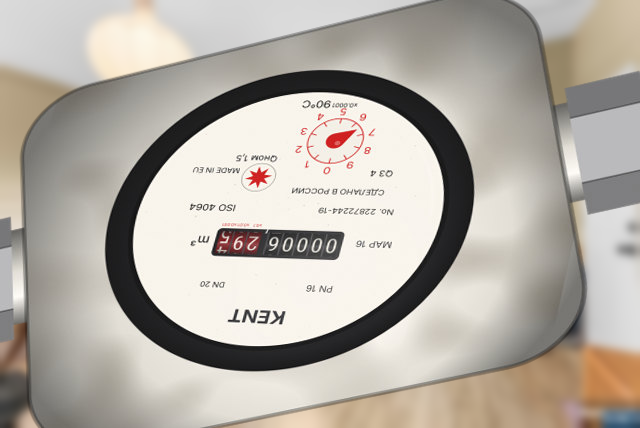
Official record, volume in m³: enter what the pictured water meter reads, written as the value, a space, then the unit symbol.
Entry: 6.2946 m³
